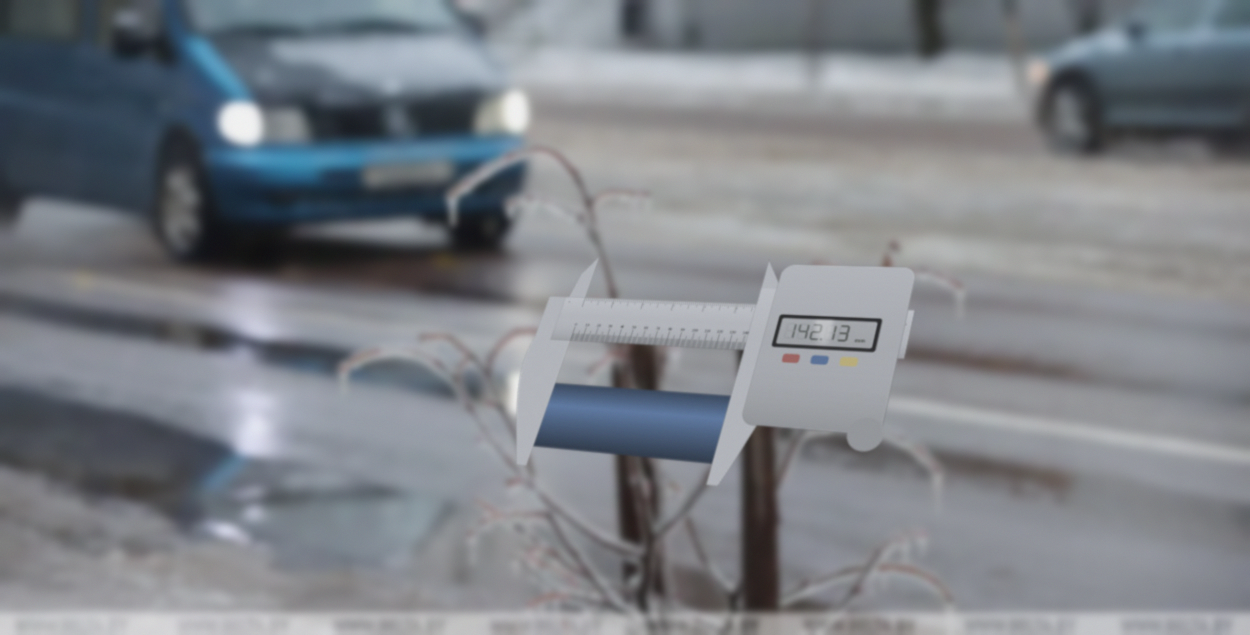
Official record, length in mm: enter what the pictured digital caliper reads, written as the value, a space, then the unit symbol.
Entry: 142.13 mm
